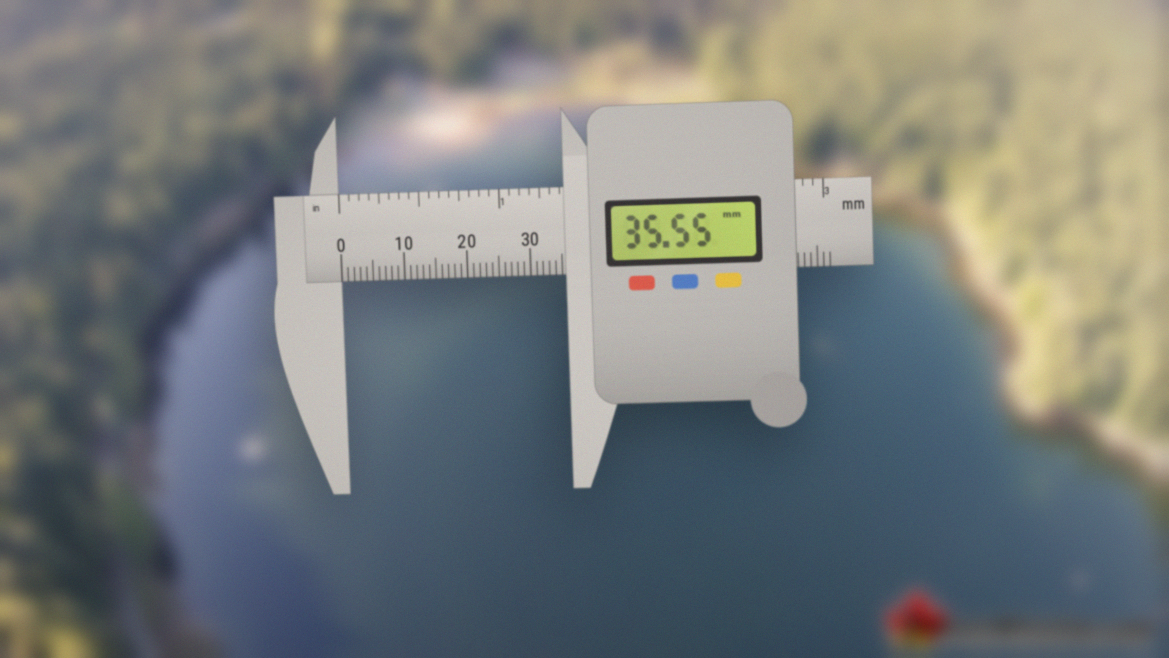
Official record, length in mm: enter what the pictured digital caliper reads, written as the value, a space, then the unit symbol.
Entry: 35.55 mm
